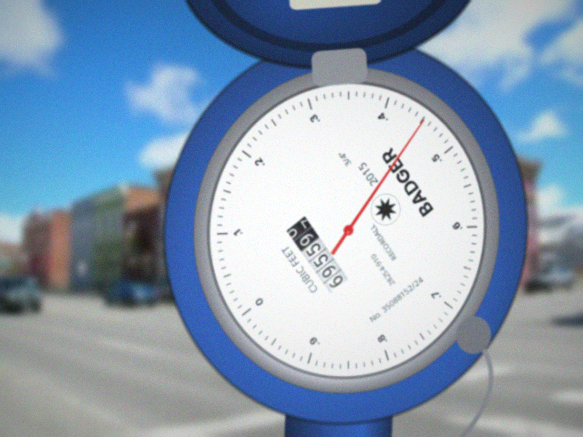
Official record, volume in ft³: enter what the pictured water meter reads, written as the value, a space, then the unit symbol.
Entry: 695596.45 ft³
